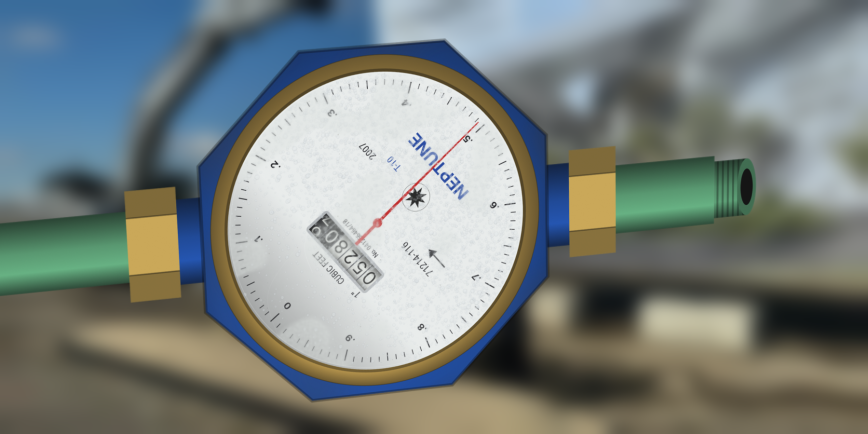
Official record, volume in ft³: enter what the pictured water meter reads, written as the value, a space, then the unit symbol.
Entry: 52806.49 ft³
